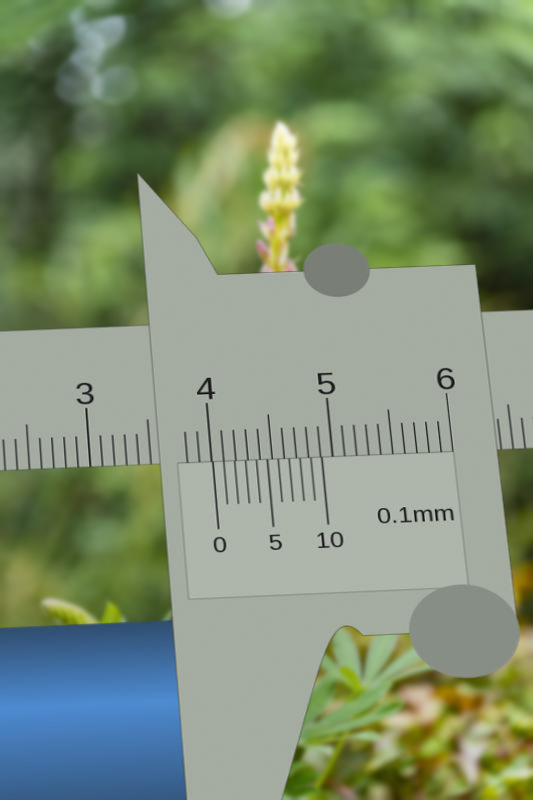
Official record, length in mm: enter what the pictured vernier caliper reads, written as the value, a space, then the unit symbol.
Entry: 40.1 mm
